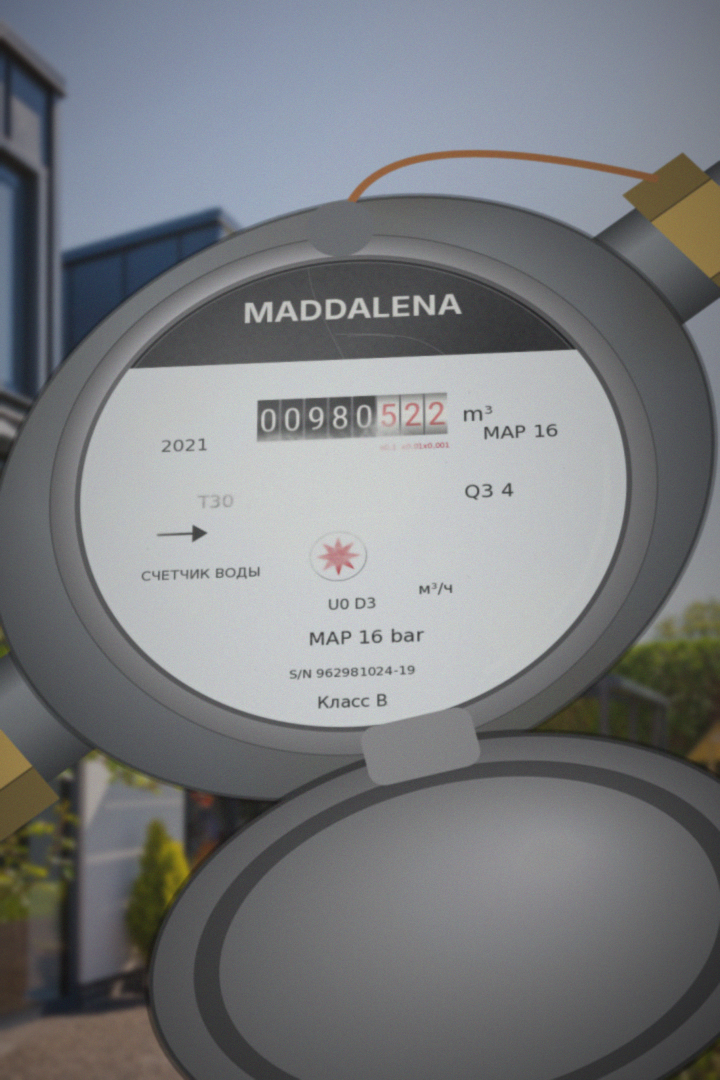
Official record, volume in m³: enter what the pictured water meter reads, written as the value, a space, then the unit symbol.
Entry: 980.522 m³
